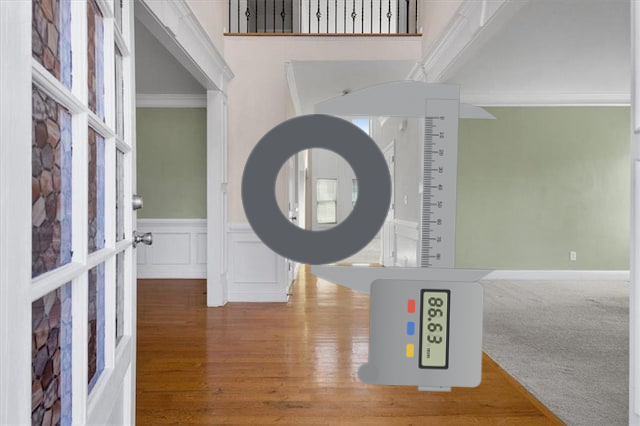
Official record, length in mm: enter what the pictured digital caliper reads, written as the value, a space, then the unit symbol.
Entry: 86.63 mm
